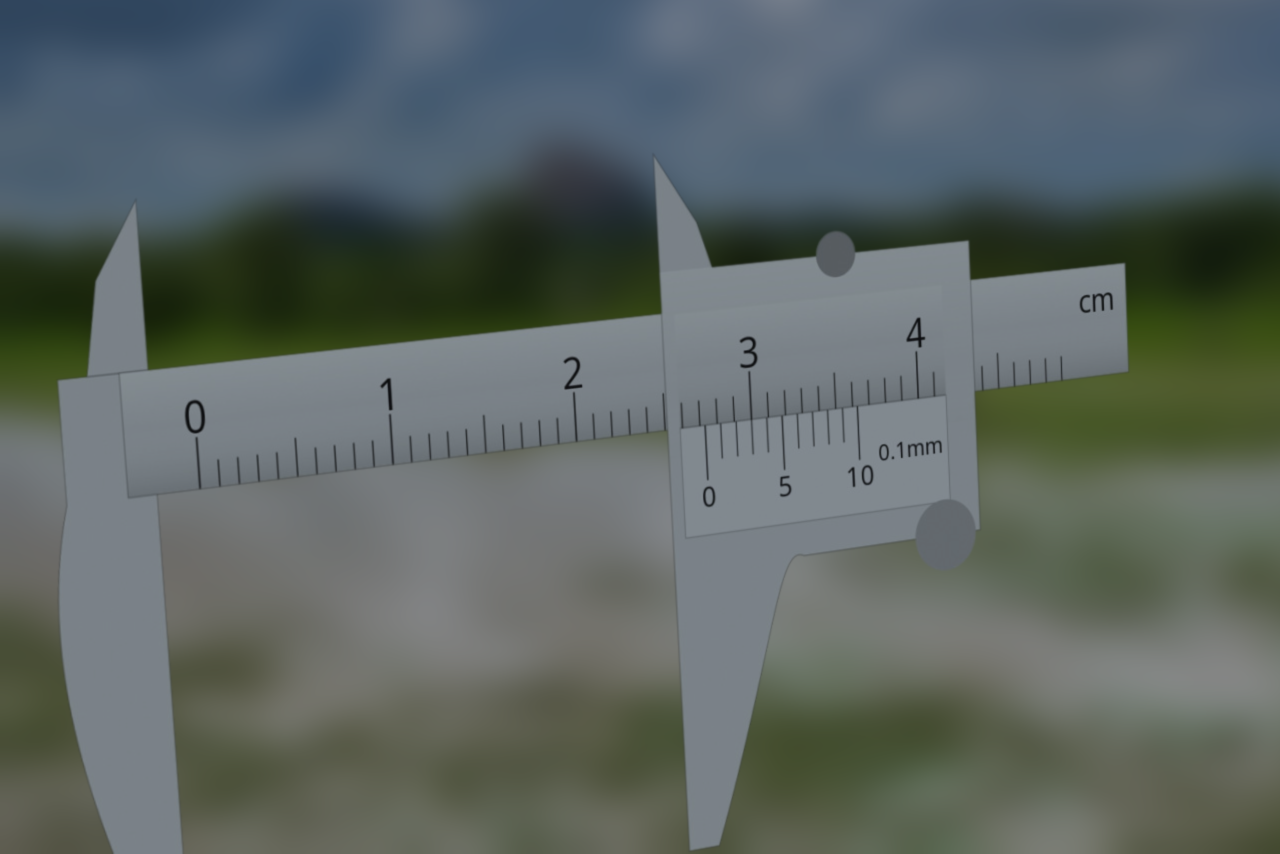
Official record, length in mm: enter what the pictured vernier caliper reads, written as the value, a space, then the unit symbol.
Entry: 27.3 mm
